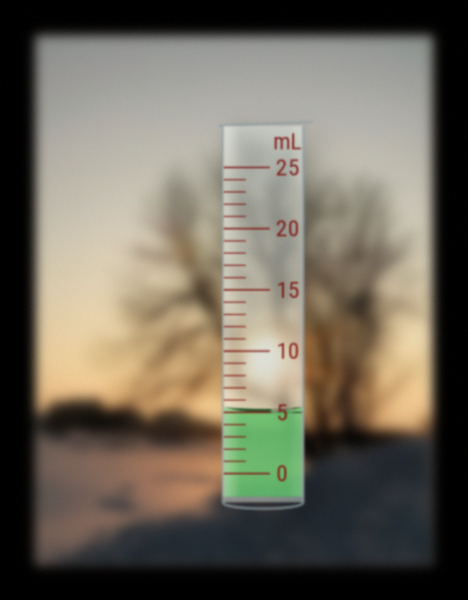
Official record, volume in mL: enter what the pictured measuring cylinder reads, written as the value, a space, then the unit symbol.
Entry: 5 mL
